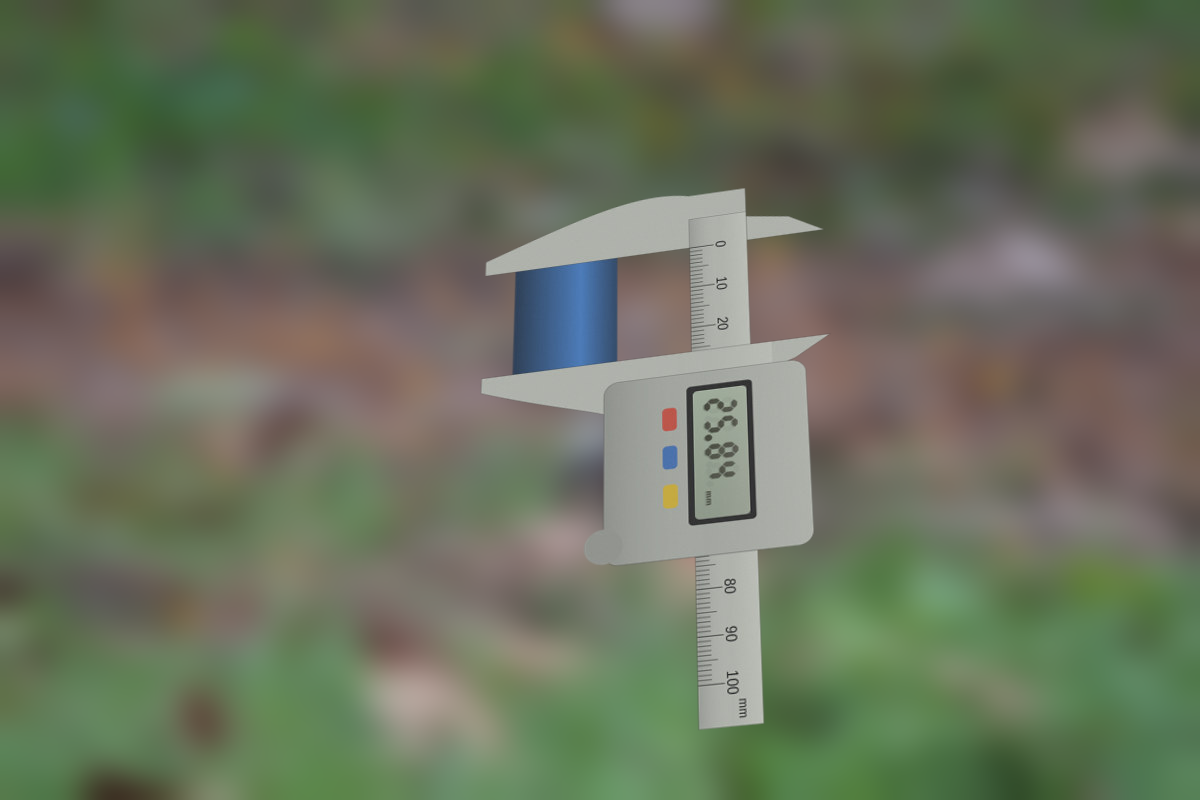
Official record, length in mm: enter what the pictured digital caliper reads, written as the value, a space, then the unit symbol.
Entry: 25.84 mm
